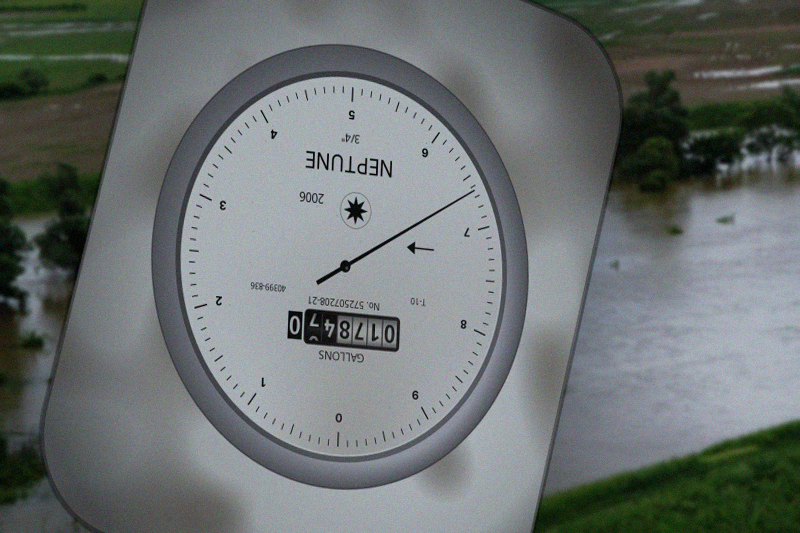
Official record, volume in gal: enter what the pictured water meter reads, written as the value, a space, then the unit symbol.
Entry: 178466.6 gal
